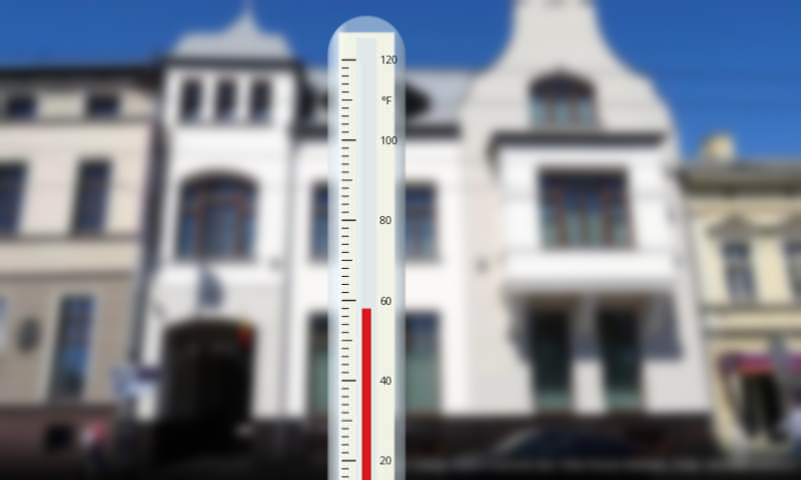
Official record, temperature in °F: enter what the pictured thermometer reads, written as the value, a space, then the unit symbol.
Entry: 58 °F
